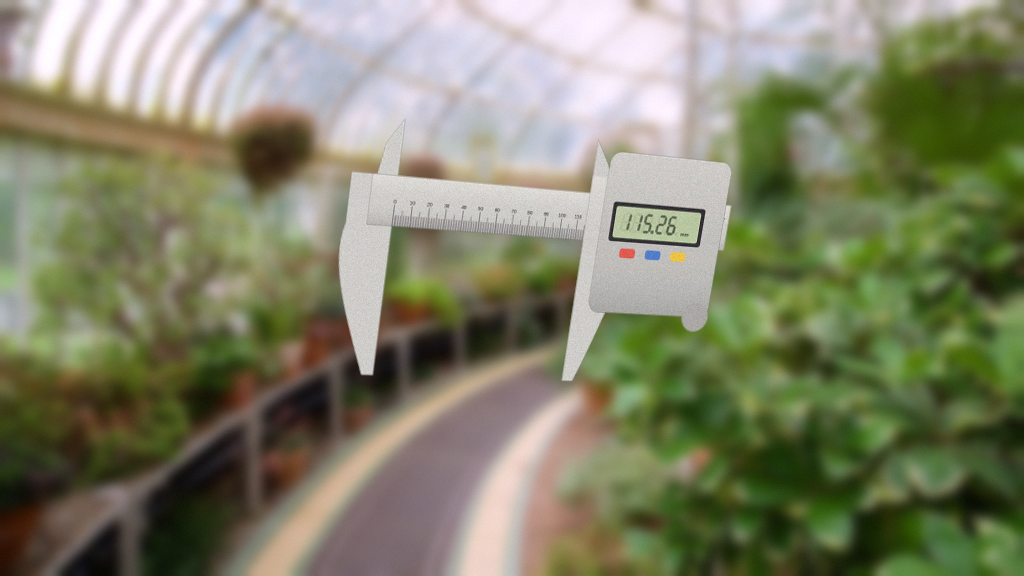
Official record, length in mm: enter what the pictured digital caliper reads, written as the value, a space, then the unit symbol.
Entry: 115.26 mm
